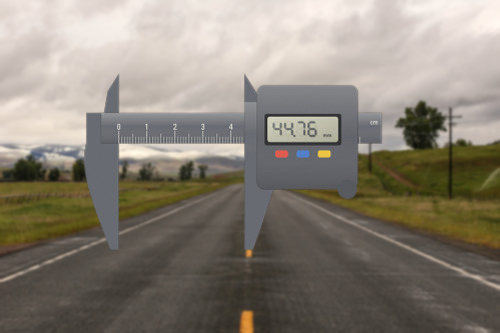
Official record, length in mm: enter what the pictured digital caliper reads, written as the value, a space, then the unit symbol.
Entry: 44.76 mm
